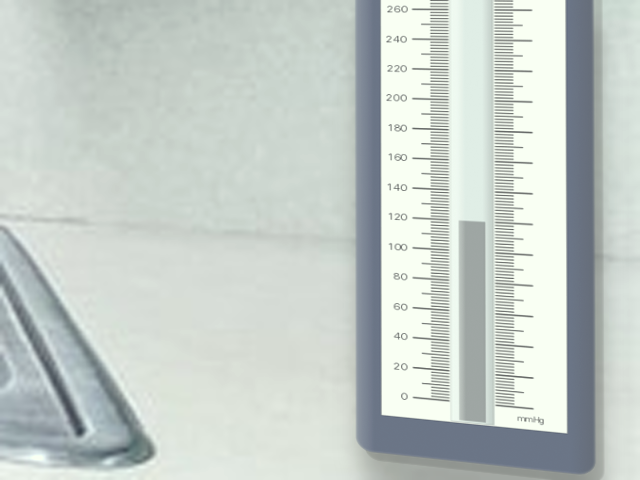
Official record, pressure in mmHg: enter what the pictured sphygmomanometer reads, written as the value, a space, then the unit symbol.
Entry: 120 mmHg
